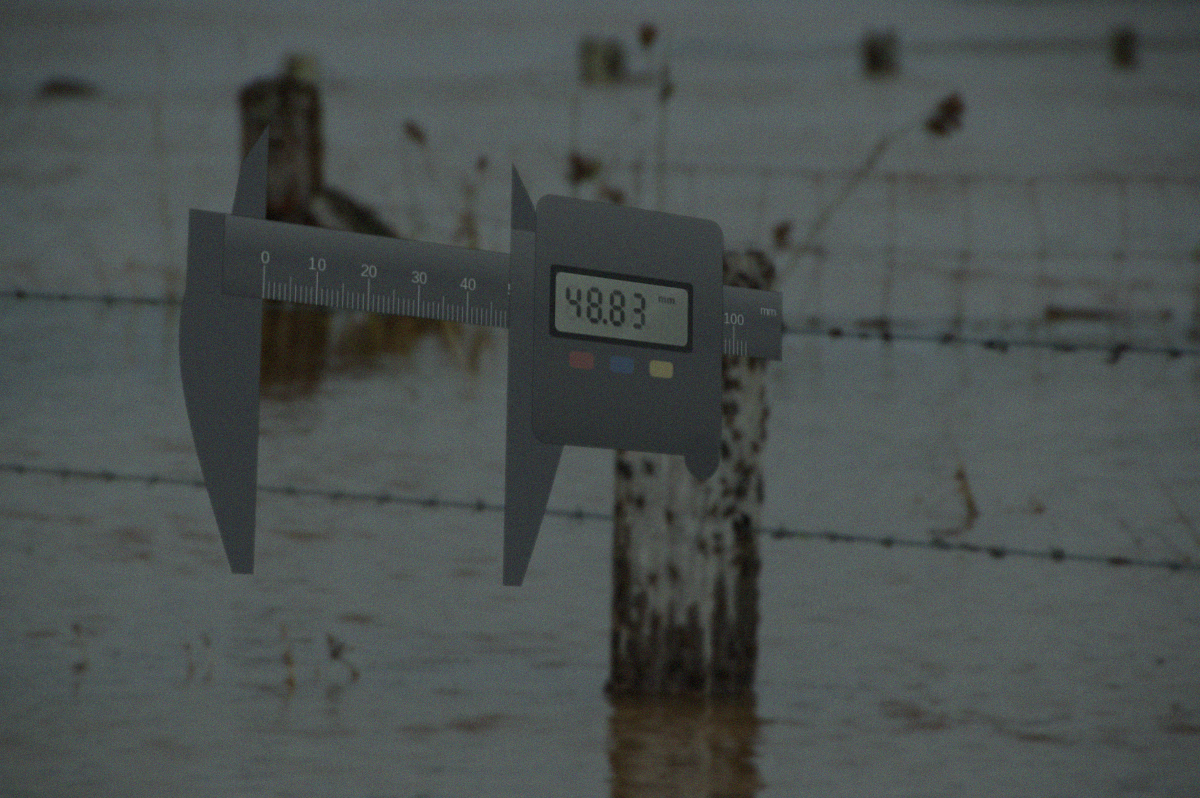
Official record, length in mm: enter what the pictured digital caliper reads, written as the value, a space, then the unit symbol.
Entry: 48.83 mm
